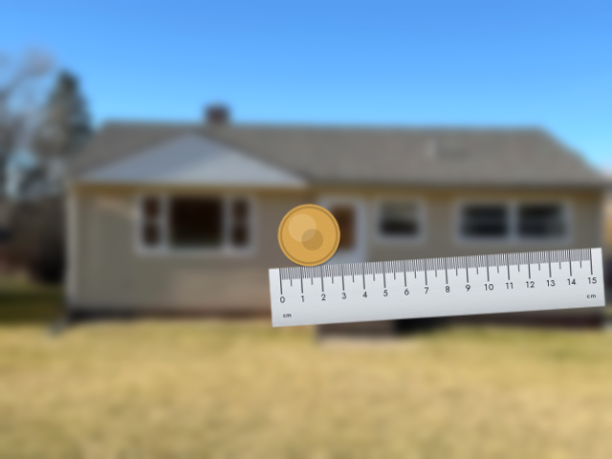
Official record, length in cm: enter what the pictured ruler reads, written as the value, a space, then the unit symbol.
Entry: 3 cm
